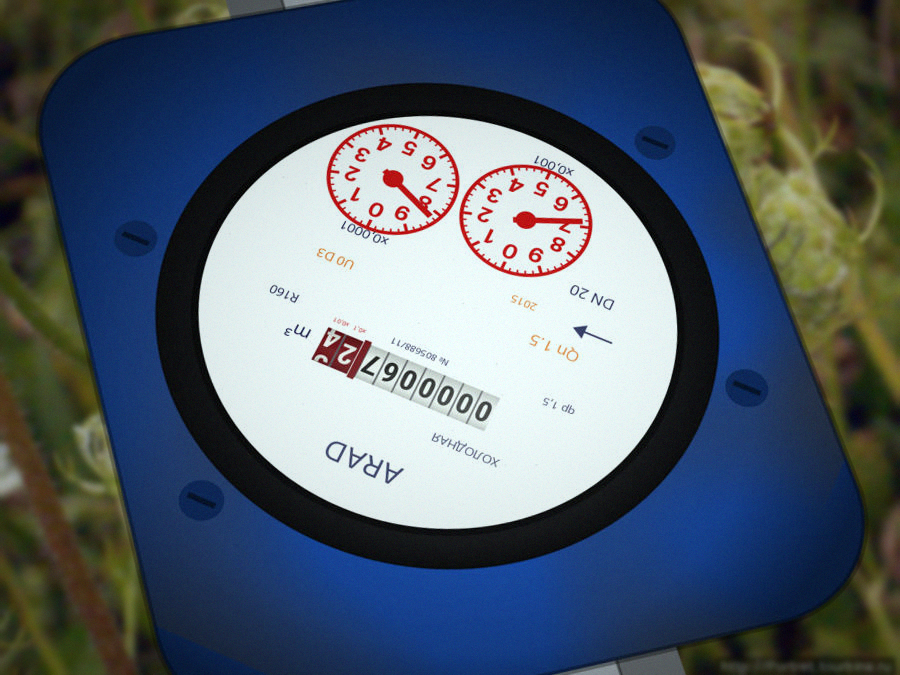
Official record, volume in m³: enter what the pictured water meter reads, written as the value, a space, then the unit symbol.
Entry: 67.2368 m³
